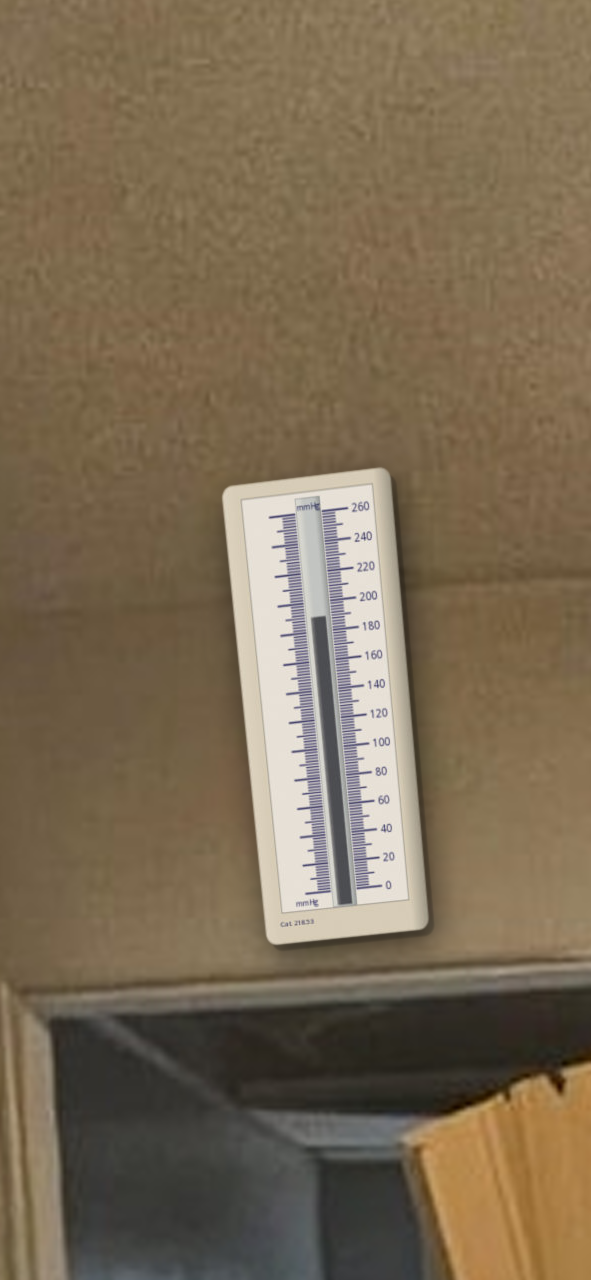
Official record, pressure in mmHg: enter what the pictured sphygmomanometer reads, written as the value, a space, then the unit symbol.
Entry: 190 mmHg
